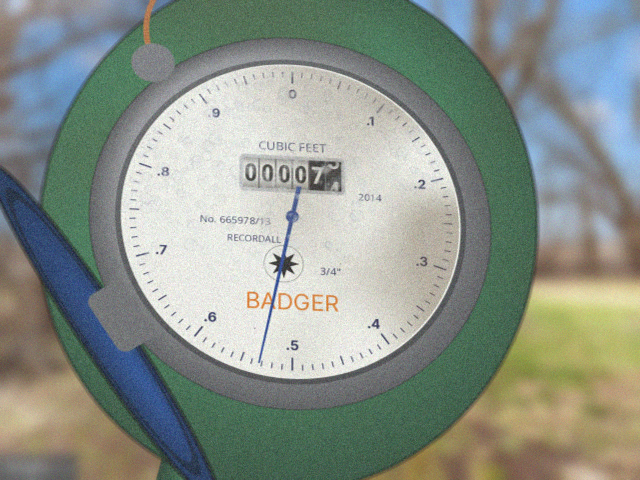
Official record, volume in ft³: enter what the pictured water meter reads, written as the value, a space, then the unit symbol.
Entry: 73.53 ft³
